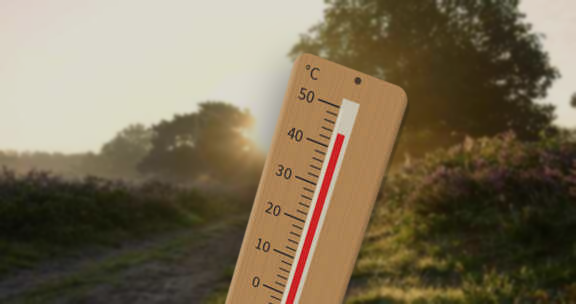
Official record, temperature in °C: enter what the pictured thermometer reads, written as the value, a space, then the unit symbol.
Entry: 44 °C
